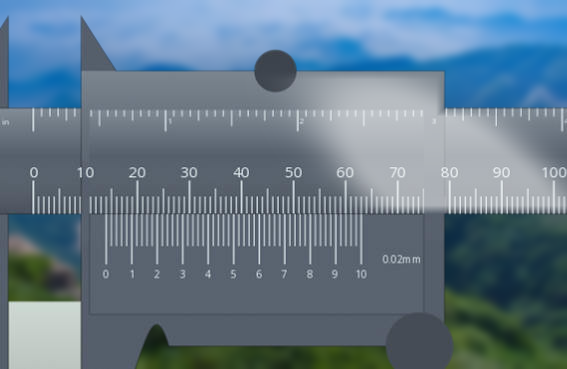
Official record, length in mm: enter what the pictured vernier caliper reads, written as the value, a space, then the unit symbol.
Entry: 14.0 mm
